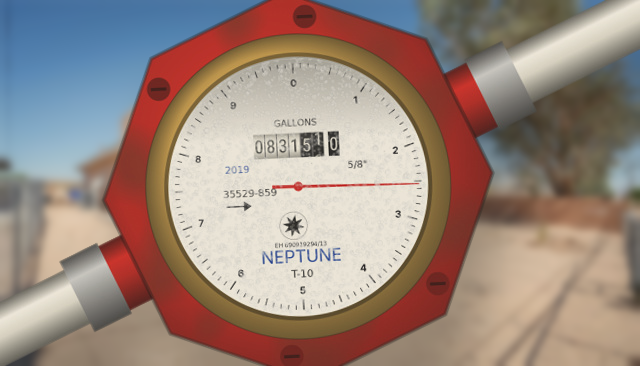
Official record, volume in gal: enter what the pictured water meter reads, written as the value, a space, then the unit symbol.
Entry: 831512.5 gal
